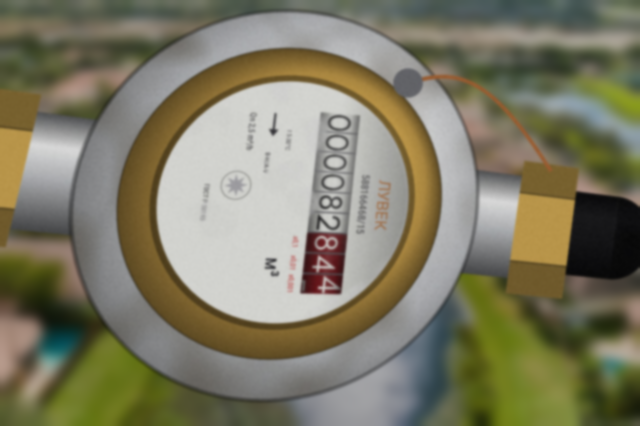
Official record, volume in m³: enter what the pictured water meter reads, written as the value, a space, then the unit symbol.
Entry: 82.844 m³
